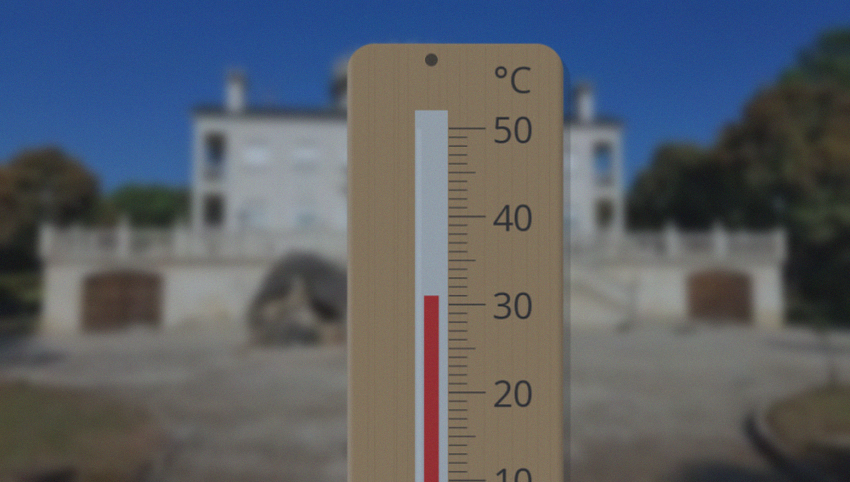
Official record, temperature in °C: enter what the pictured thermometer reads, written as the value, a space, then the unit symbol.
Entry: 31 °C
